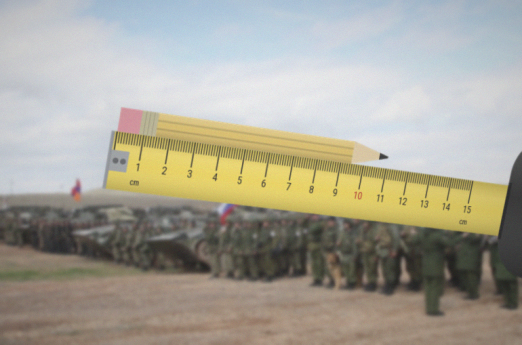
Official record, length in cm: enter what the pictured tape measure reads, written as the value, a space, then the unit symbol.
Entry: 11 cm
